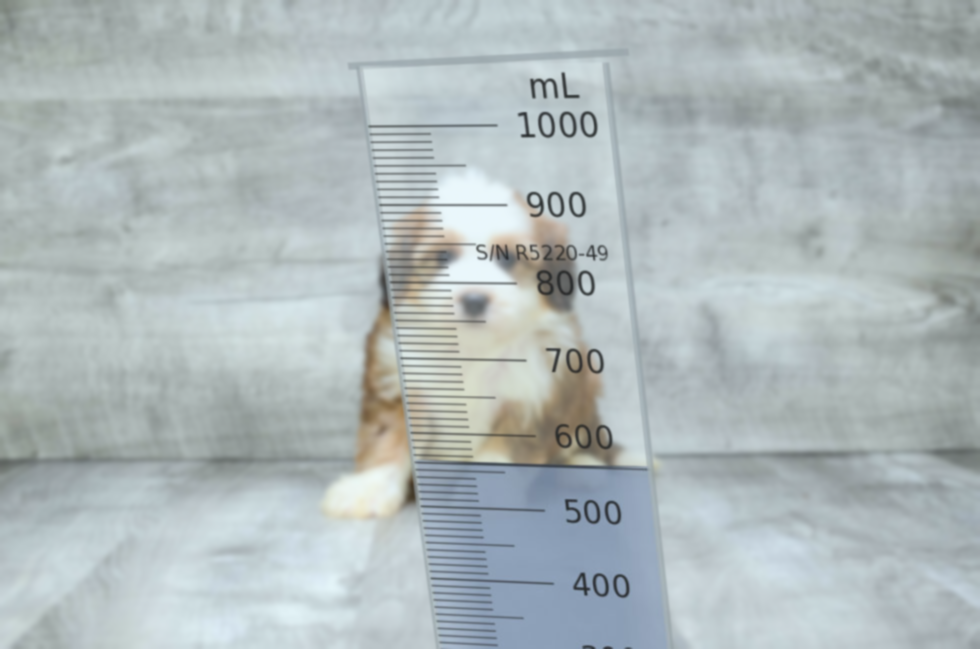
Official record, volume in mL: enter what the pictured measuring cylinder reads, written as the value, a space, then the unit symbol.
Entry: 560 mL
